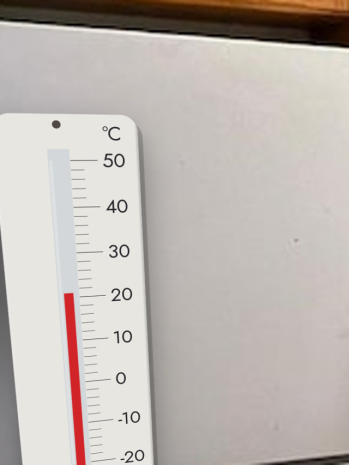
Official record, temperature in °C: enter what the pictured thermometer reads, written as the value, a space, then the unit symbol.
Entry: 21 °C
